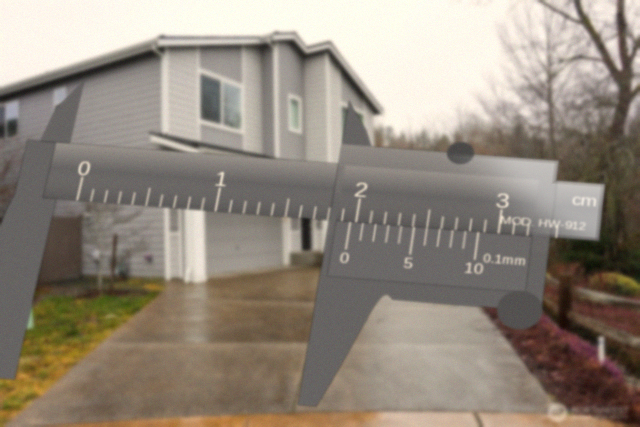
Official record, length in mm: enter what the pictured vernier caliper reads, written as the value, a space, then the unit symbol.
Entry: 19.6 mm
